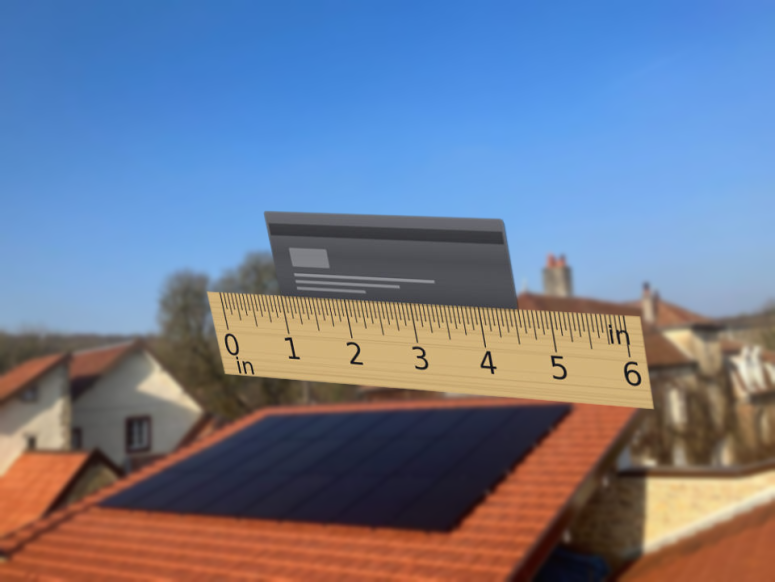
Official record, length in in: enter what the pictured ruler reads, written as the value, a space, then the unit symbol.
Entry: 3.5625 in
